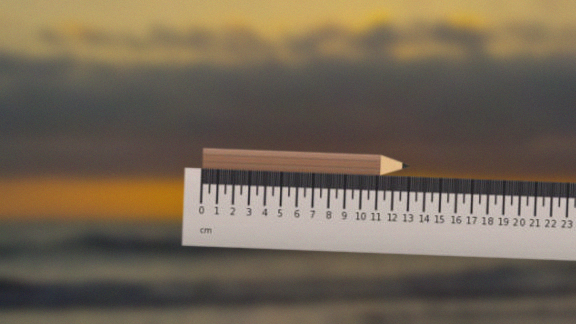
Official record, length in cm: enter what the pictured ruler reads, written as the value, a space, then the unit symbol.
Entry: 13 cm
